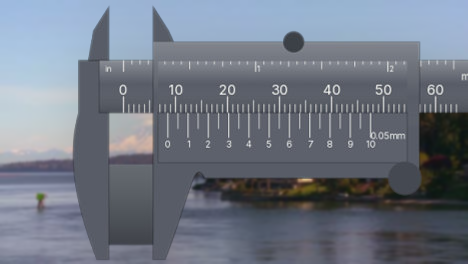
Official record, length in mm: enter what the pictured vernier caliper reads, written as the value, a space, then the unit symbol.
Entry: 8.5 mm
